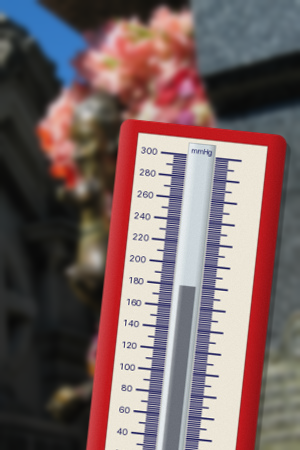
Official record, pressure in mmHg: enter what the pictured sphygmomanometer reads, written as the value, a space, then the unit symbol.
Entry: 180 mmHg
